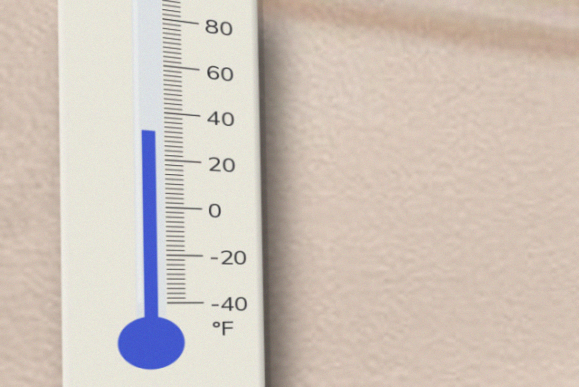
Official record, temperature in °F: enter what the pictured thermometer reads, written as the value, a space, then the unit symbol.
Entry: 32 °F
